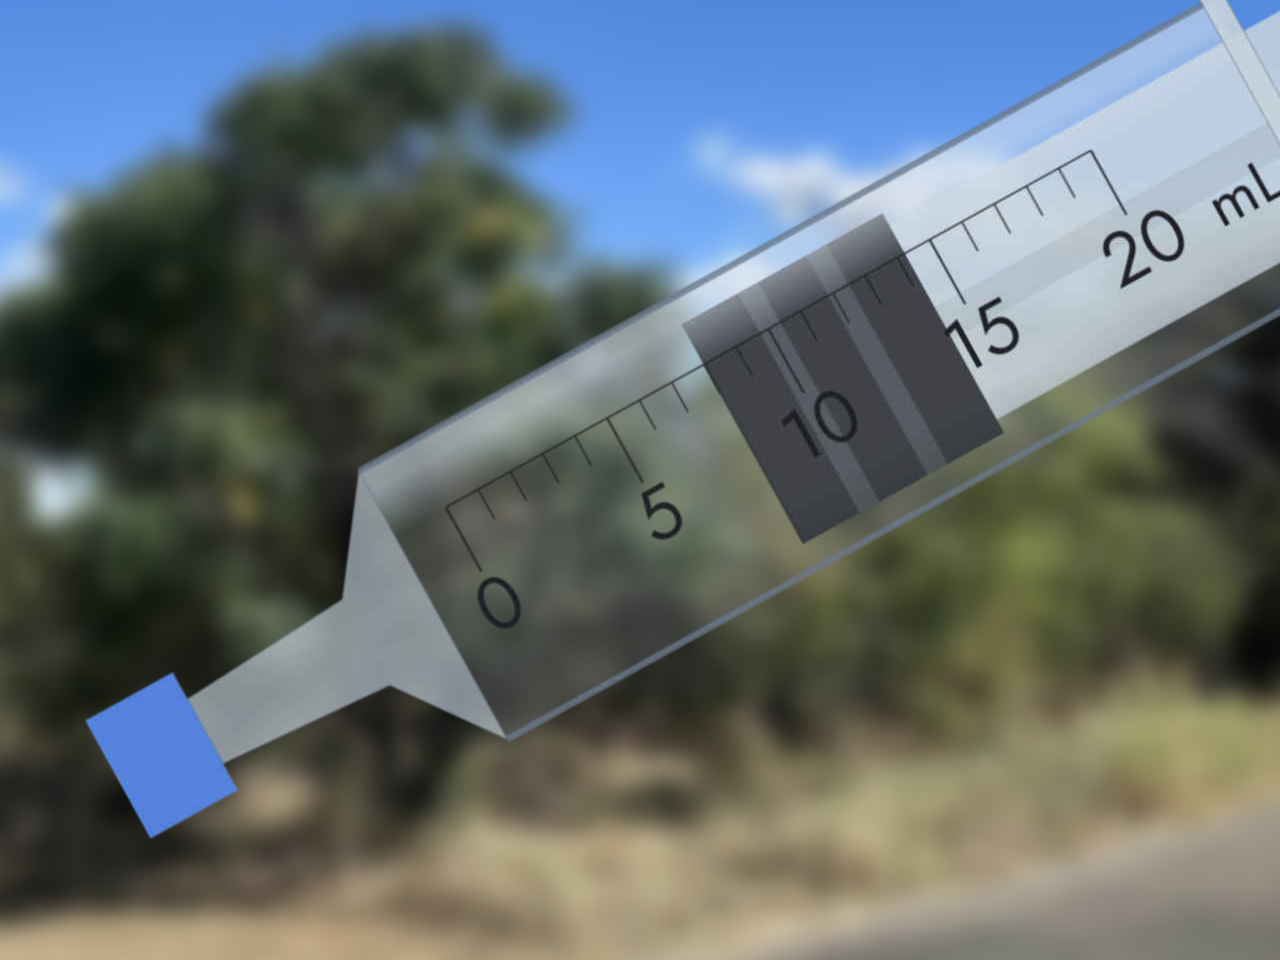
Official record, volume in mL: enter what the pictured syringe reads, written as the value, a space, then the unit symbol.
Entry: 8 mL
